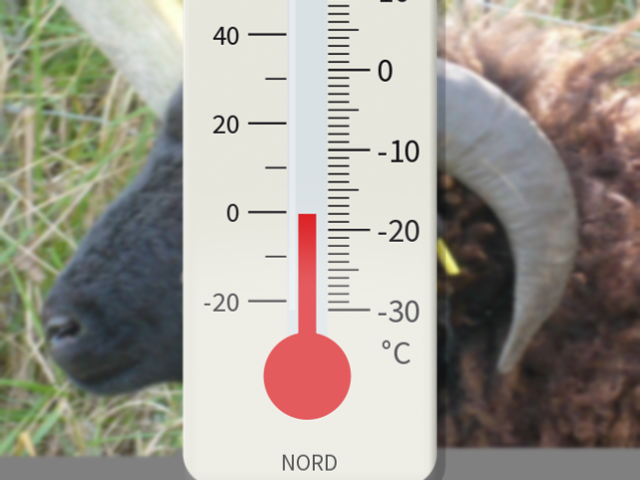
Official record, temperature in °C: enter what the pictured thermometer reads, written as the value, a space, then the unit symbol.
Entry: -18 °C
